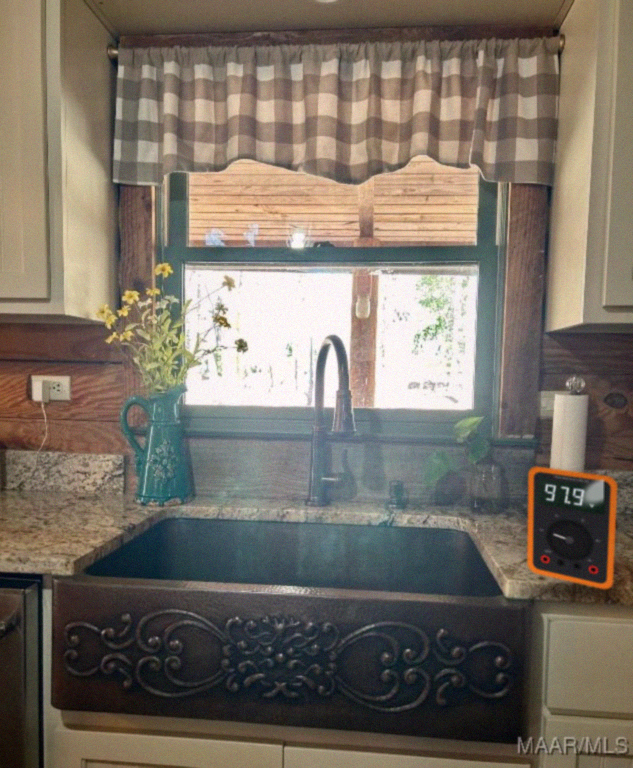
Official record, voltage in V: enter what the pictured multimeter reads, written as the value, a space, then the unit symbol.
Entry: 97.9 V
